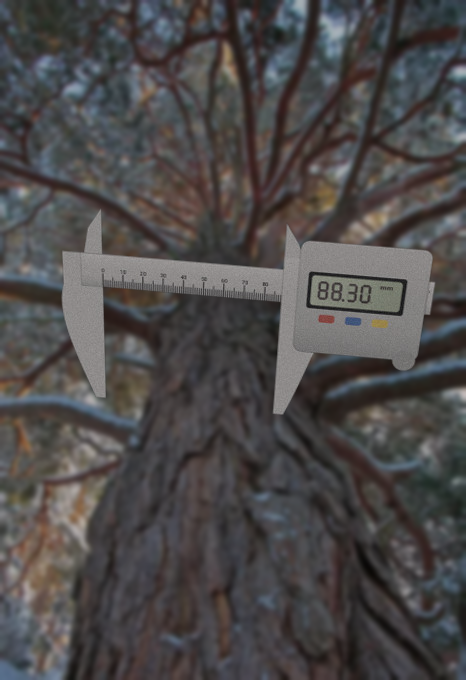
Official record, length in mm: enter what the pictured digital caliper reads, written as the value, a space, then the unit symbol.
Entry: 88.30 mm
